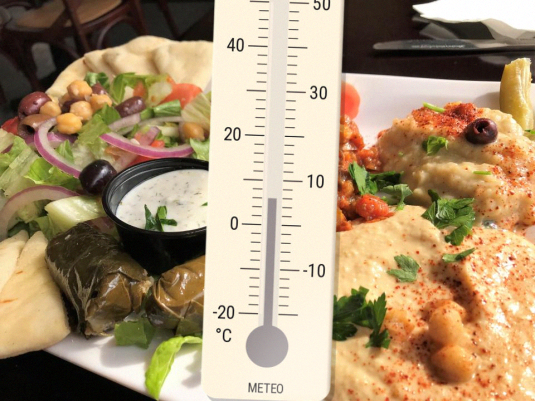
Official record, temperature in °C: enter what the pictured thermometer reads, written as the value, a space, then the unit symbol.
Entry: 6 °C
